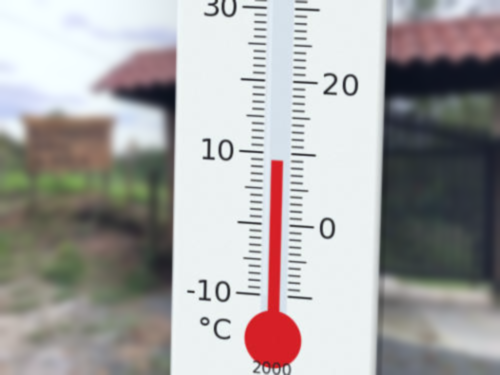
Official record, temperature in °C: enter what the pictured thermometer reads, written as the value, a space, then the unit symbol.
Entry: 9 °C
